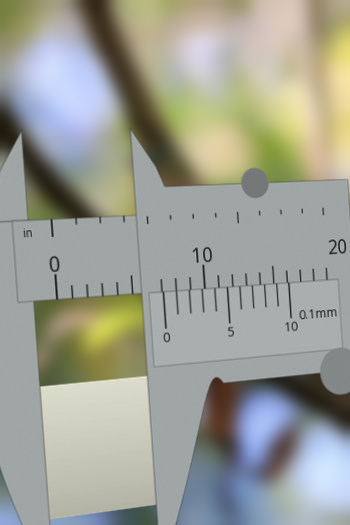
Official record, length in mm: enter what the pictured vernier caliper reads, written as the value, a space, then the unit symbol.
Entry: 7.1 mm
